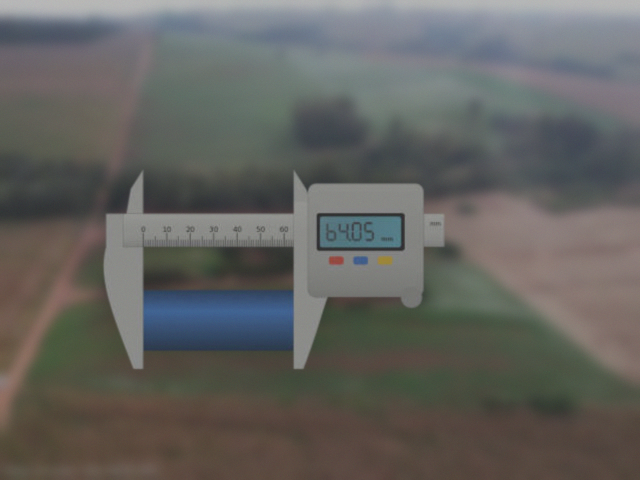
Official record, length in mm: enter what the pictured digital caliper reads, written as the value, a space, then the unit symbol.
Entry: 64.05 mm
